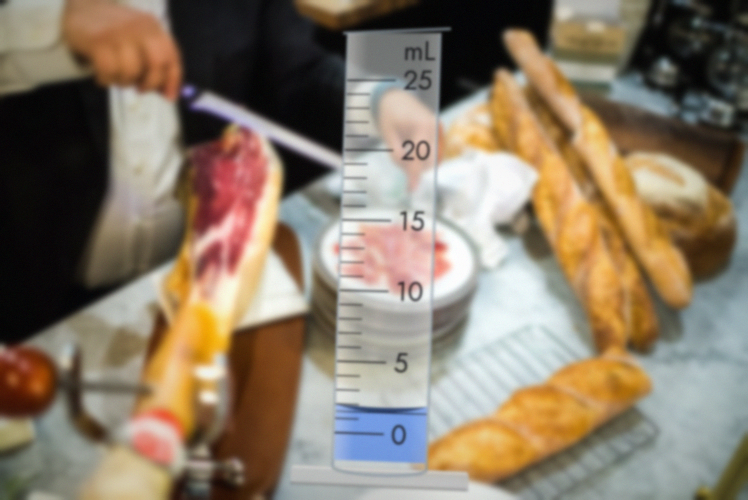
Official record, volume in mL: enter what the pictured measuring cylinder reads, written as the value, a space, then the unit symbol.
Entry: 1.5 mL
